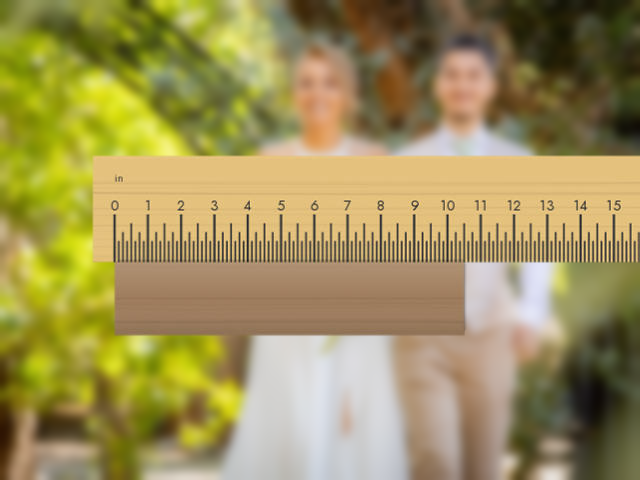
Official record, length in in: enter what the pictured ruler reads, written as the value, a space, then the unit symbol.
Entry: 10.5 in
